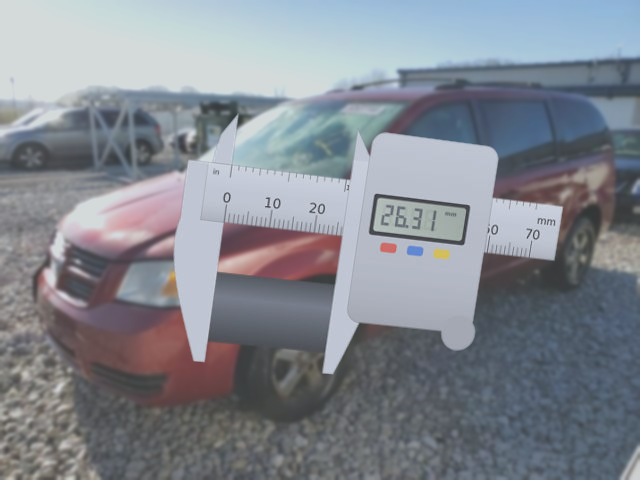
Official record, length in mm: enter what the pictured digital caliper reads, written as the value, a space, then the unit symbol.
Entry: 26.31 mm
